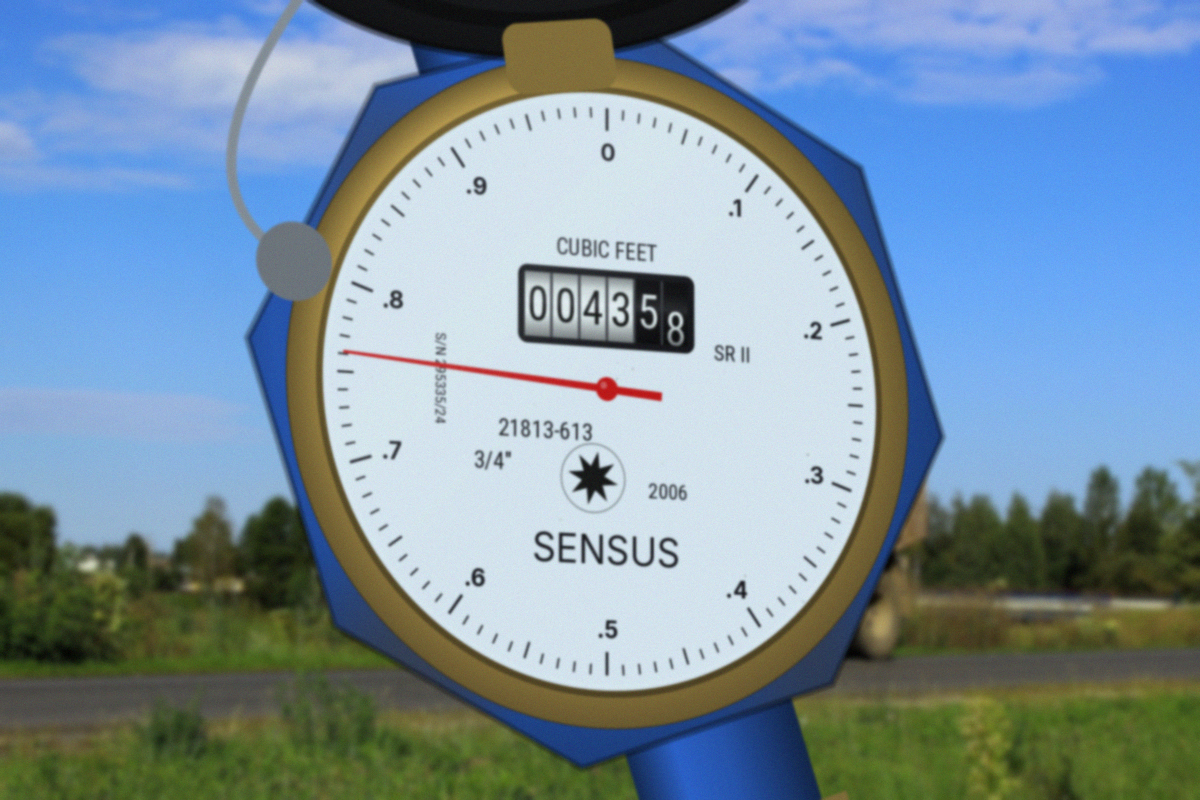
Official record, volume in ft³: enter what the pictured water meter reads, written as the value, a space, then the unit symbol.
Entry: 4357.76 ft³
